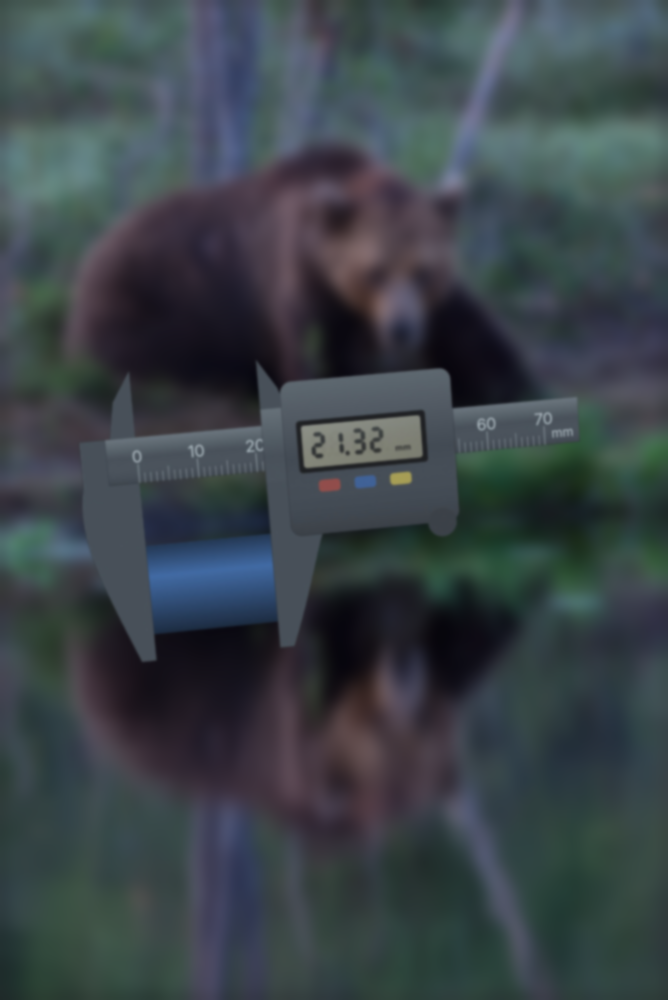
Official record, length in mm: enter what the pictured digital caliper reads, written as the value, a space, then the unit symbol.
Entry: 21.32 mm
